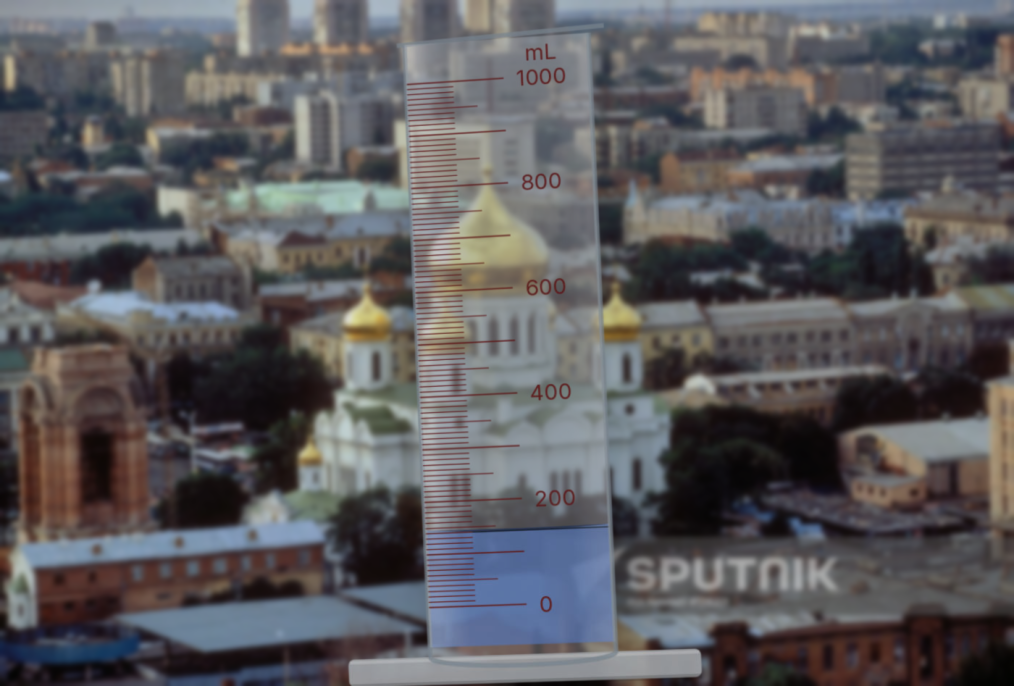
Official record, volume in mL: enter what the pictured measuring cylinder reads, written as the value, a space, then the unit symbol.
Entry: 140 mL
